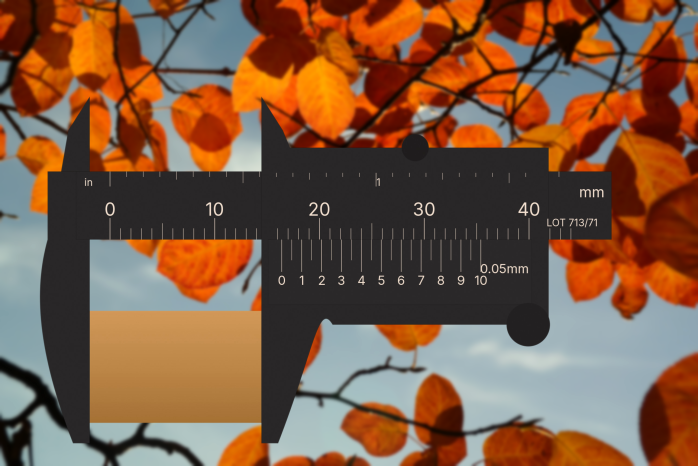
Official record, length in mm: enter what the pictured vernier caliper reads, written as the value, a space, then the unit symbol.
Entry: 16.4 mm
